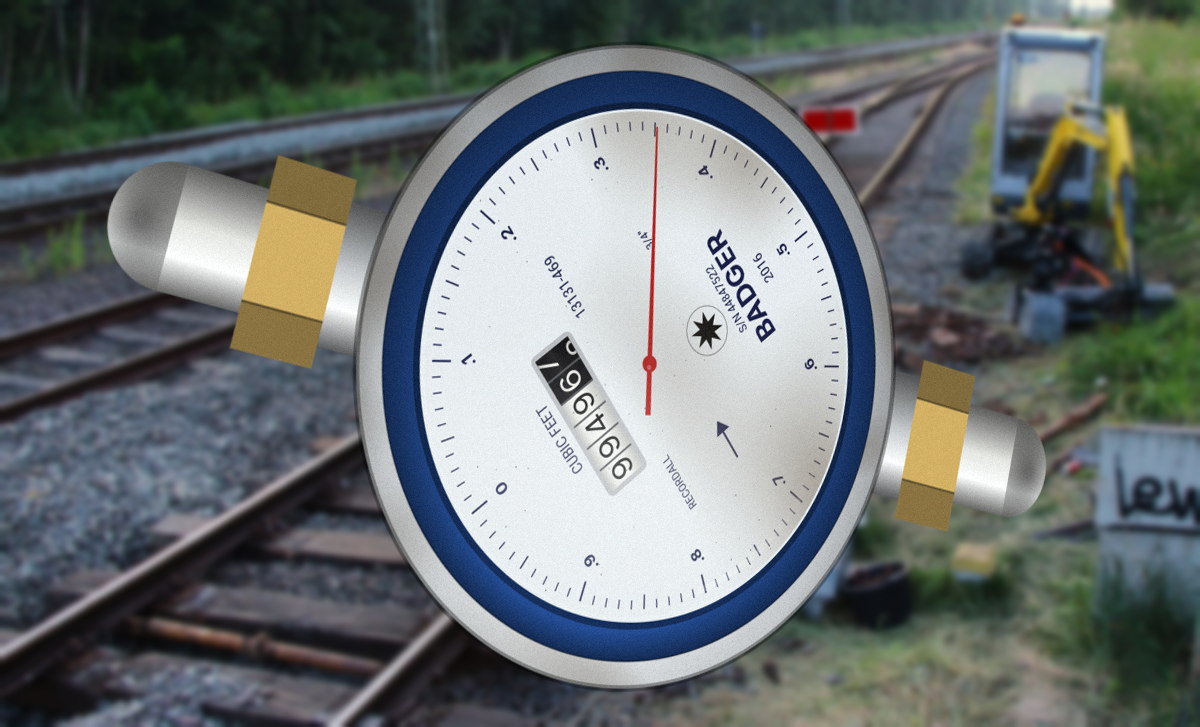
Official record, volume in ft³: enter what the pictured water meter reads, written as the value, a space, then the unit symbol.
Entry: 994967.35 ft³
